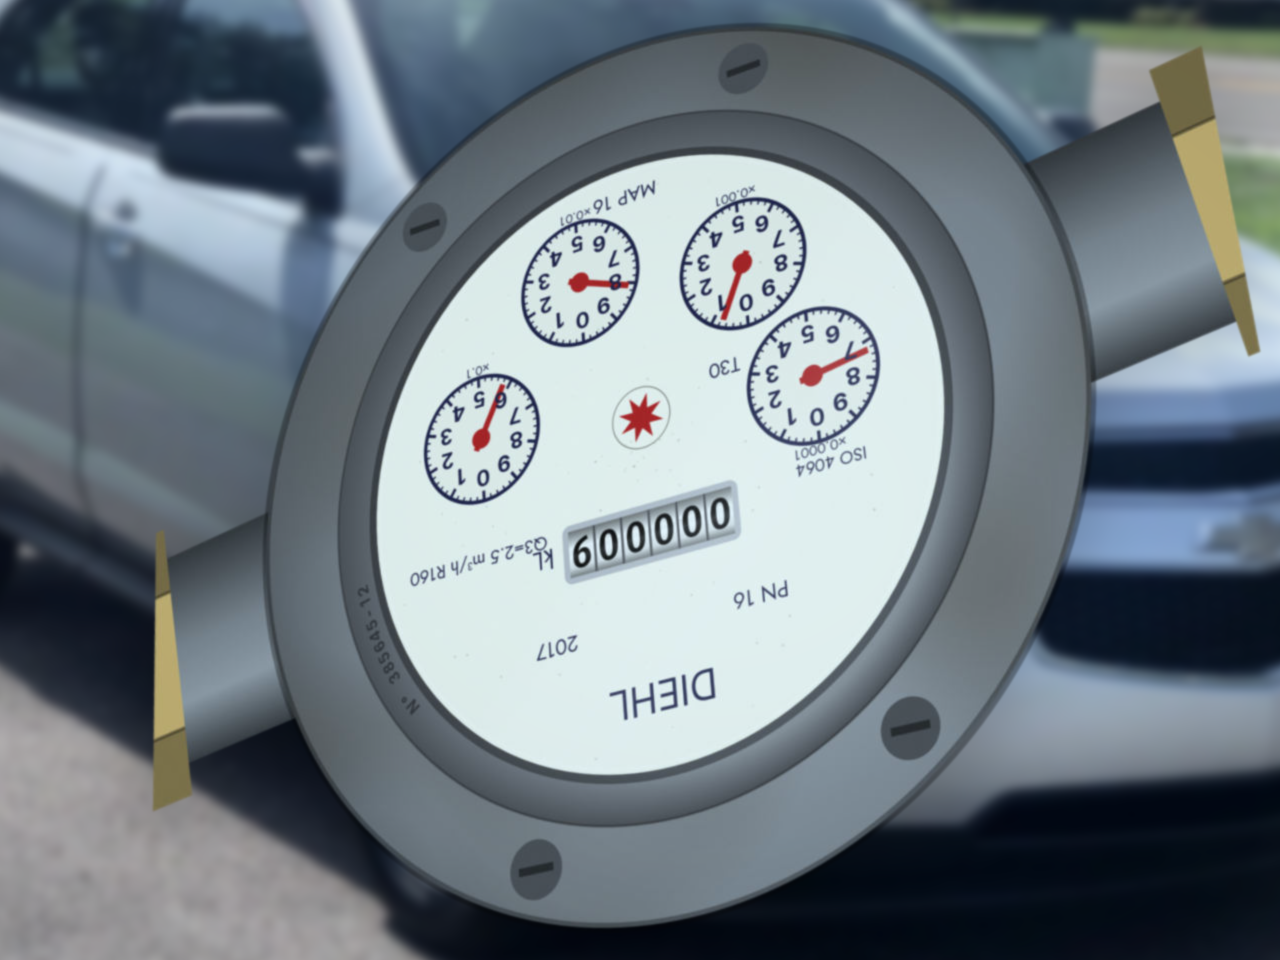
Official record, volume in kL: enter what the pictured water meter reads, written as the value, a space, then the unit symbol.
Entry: 9.5807 kL
